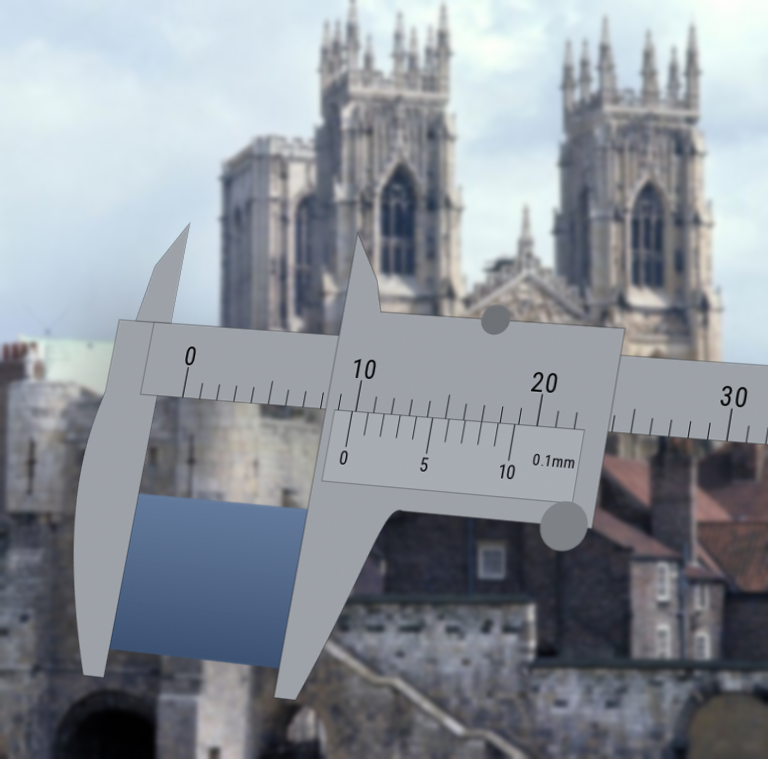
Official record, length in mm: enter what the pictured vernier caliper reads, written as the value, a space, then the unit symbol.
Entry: 9.8 mm
